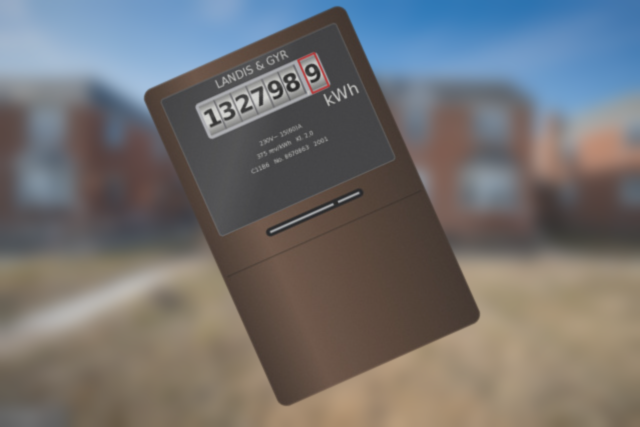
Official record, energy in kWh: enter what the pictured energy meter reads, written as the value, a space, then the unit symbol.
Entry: 132798.9 kWh
